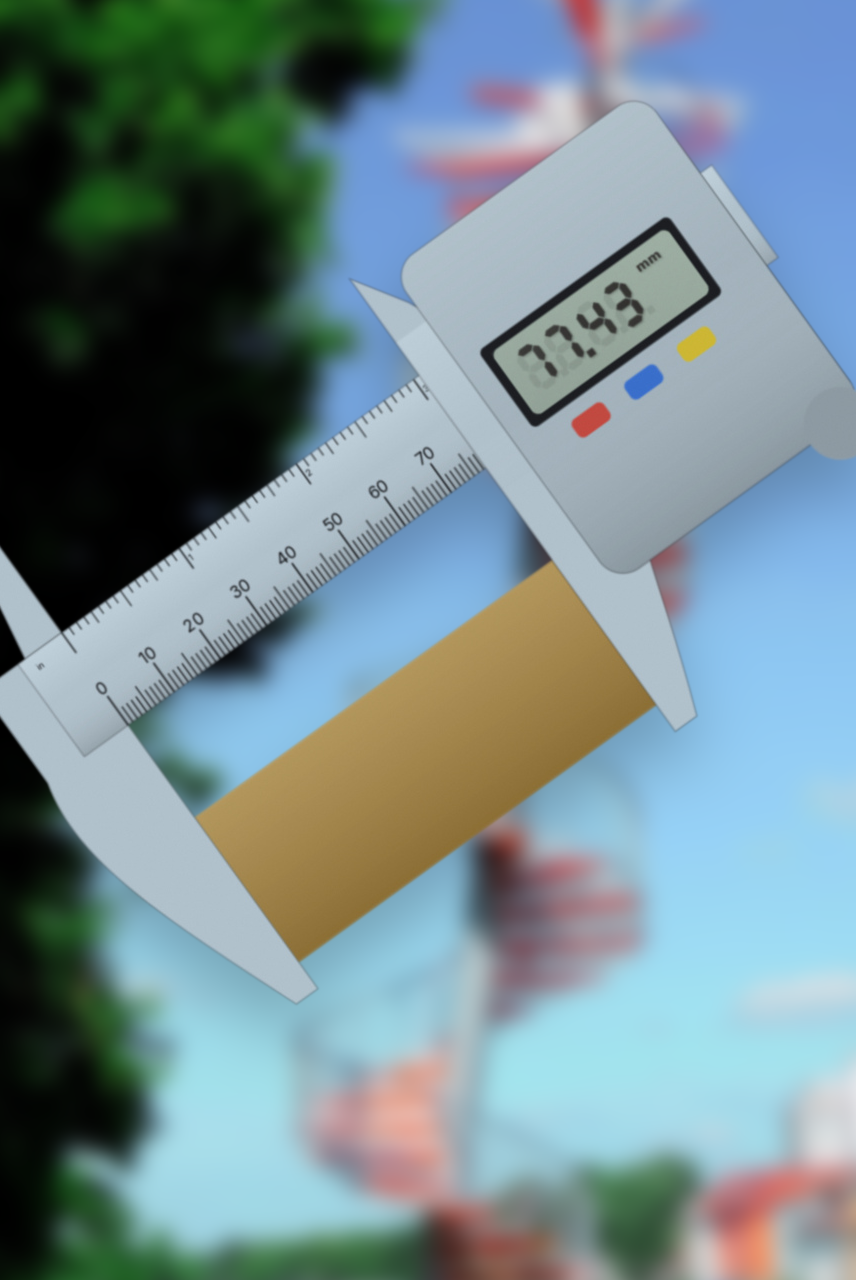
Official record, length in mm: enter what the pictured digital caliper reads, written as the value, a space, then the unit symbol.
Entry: 77.43 mm
